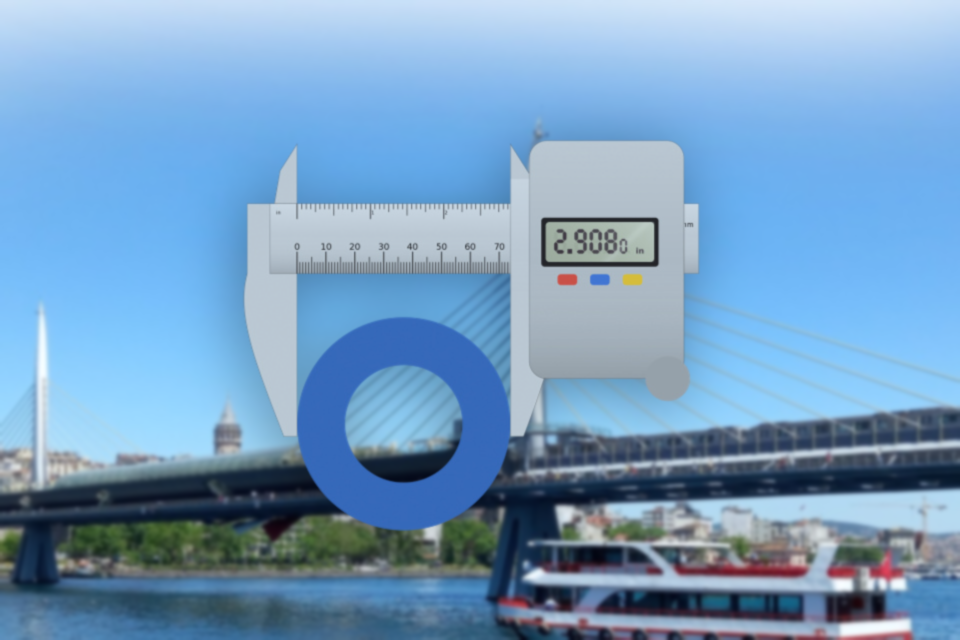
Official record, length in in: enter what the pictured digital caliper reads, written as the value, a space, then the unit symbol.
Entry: 2.9080 in
